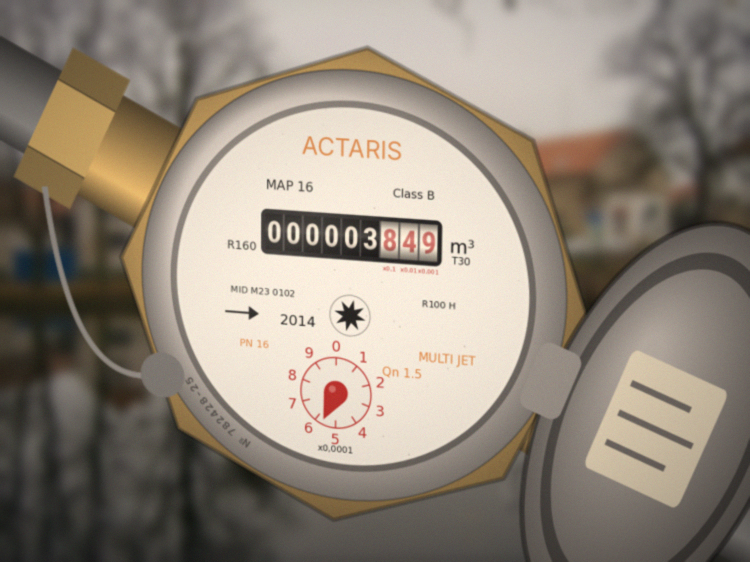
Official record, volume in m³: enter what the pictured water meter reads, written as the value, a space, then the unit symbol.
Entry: 3.8495 m³
